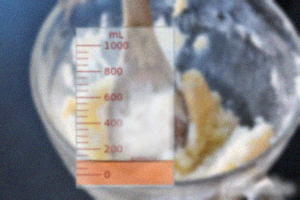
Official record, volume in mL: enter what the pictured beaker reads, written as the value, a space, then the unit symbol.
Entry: 100 mL
